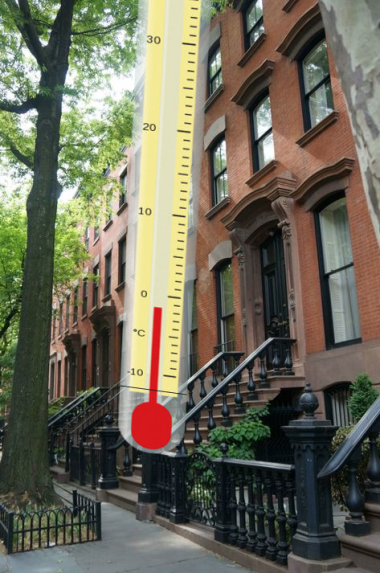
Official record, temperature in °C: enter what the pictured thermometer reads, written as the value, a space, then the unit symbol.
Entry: -1.5 °C
